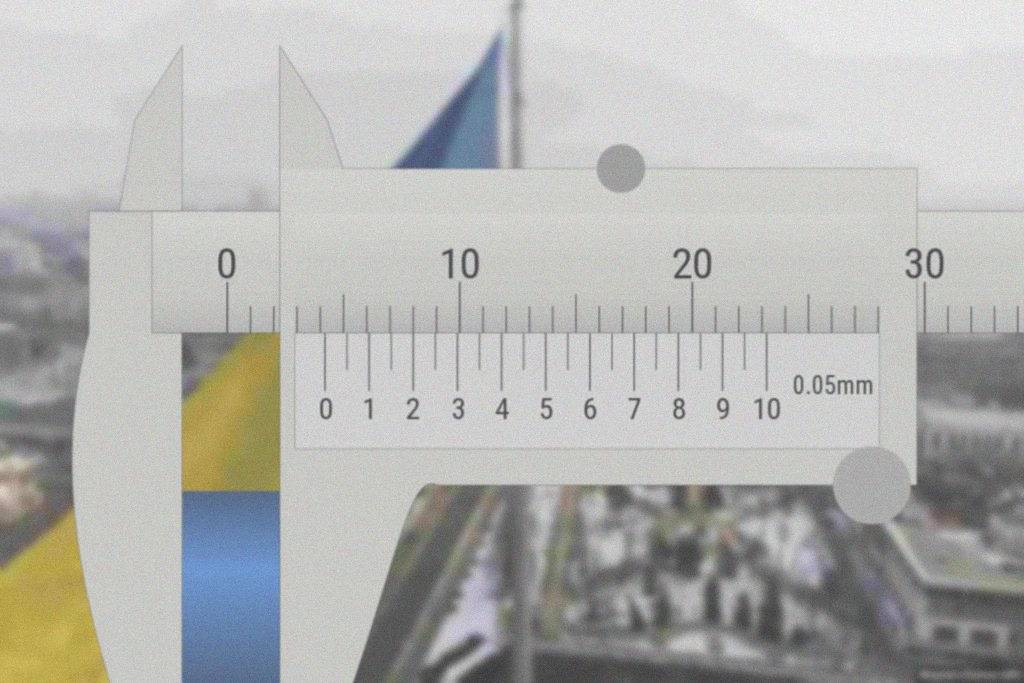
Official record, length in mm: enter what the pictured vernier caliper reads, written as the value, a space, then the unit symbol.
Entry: 4.2 mm
